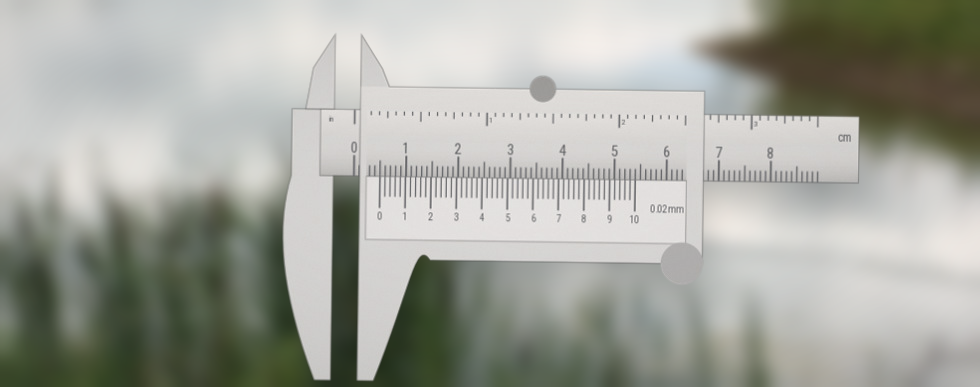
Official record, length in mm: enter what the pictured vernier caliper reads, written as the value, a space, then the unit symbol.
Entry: 5.0 mm
